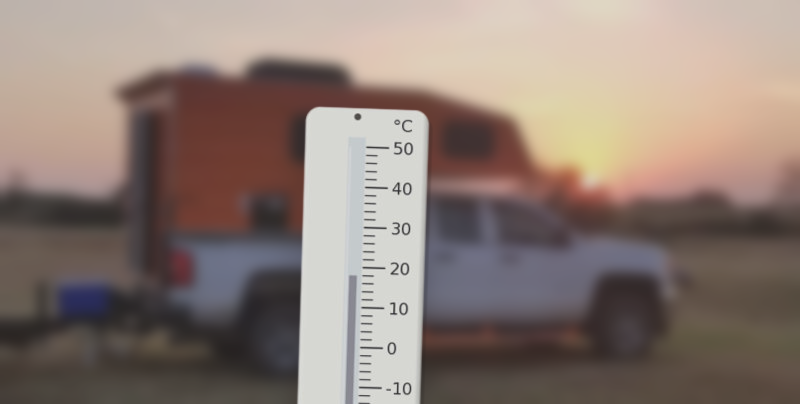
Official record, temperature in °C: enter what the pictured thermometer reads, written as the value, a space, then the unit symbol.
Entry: 18 °C
